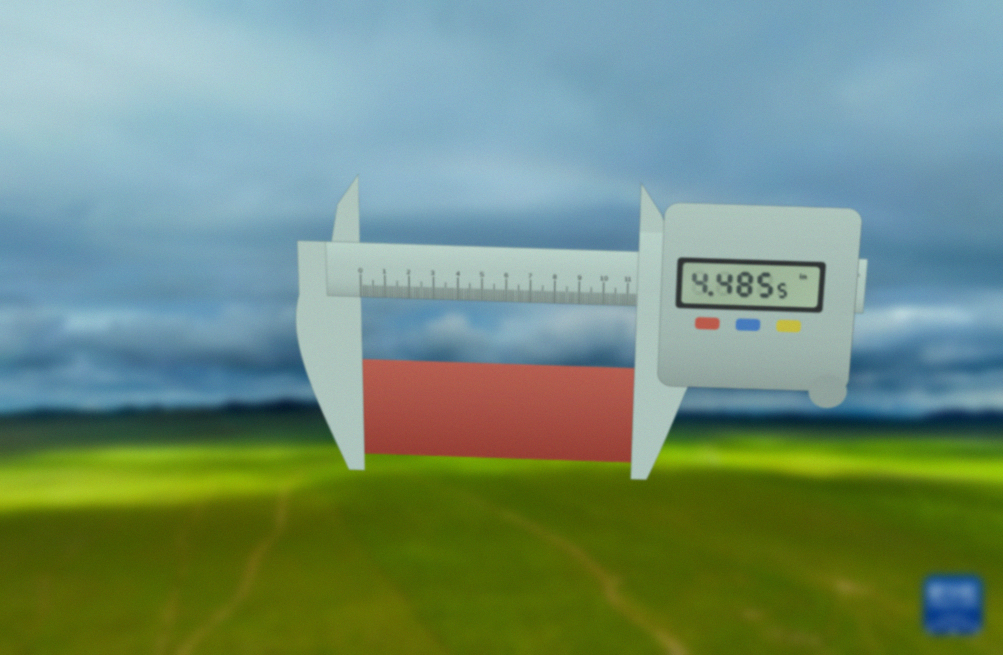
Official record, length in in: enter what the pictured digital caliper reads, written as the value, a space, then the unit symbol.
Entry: 4.4855 in
